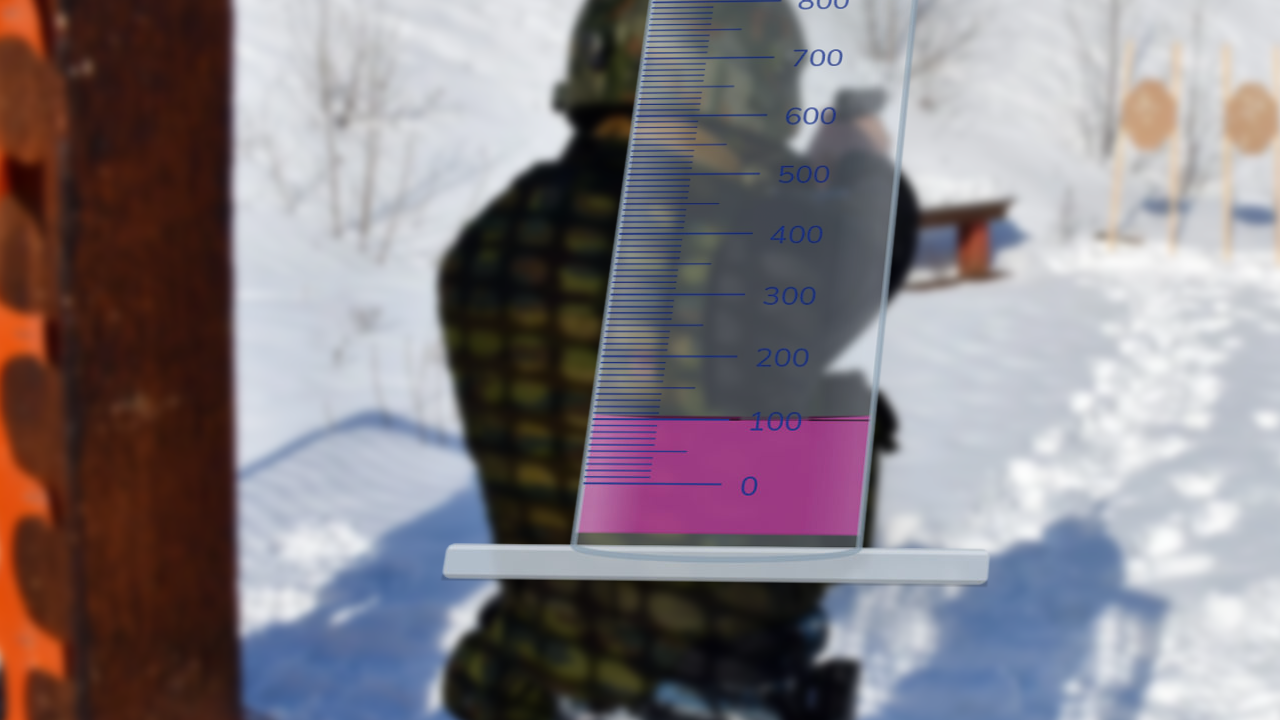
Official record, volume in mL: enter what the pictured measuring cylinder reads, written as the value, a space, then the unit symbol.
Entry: 100 mL
